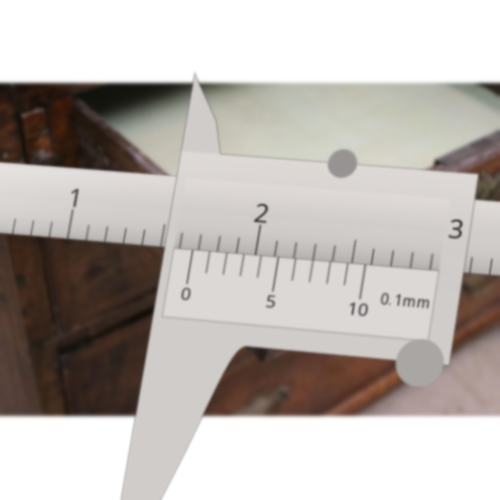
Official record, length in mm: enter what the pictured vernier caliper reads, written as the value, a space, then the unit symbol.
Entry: 16.7 mm
